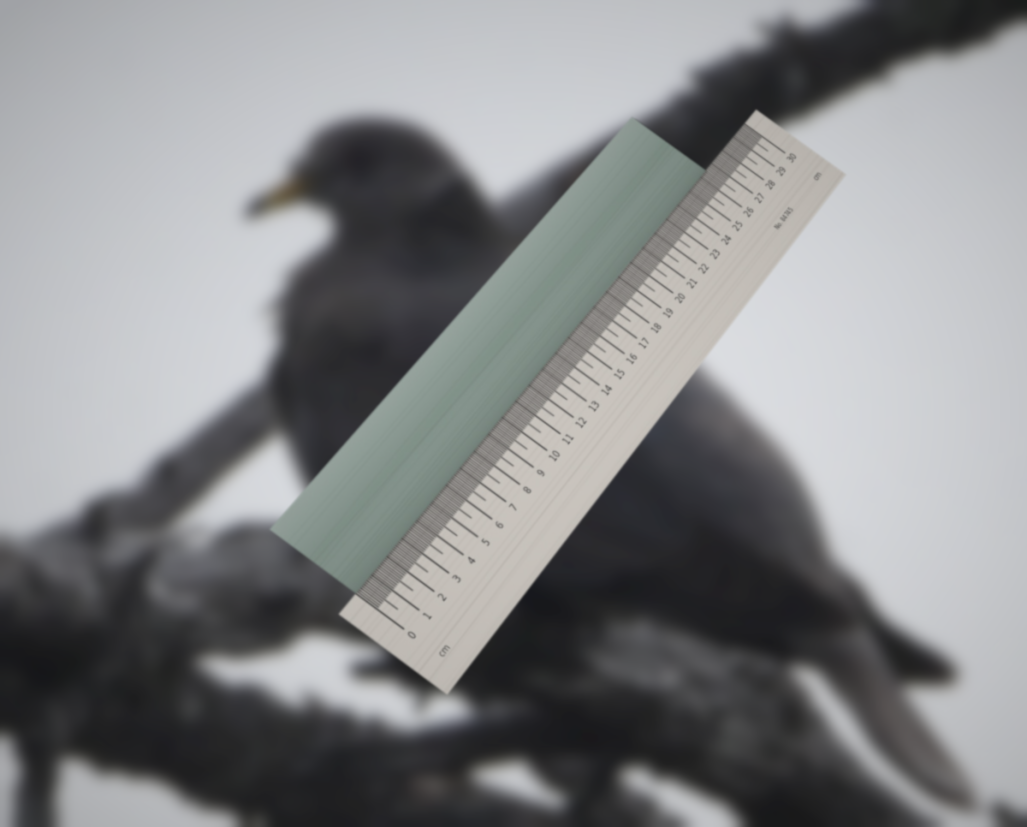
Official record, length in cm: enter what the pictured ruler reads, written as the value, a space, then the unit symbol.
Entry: 26.5 cm
